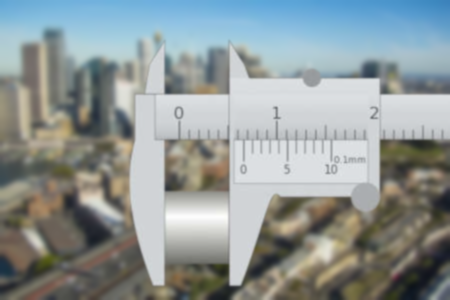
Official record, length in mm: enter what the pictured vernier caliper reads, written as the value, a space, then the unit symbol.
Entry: 6.6 mm
